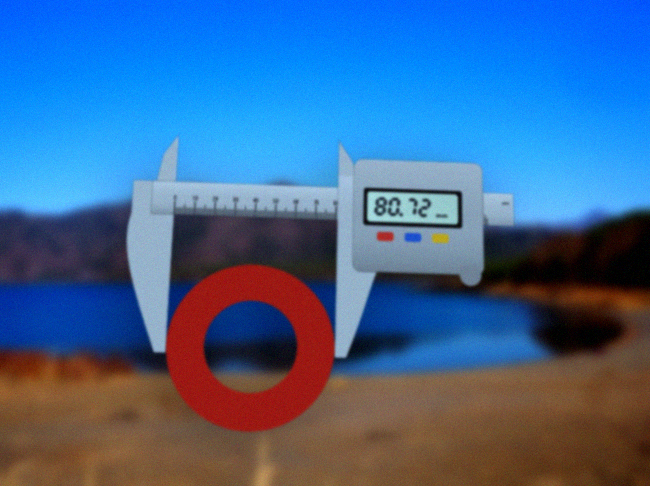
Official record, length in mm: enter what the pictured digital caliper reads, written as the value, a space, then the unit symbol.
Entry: 80.72 mm
